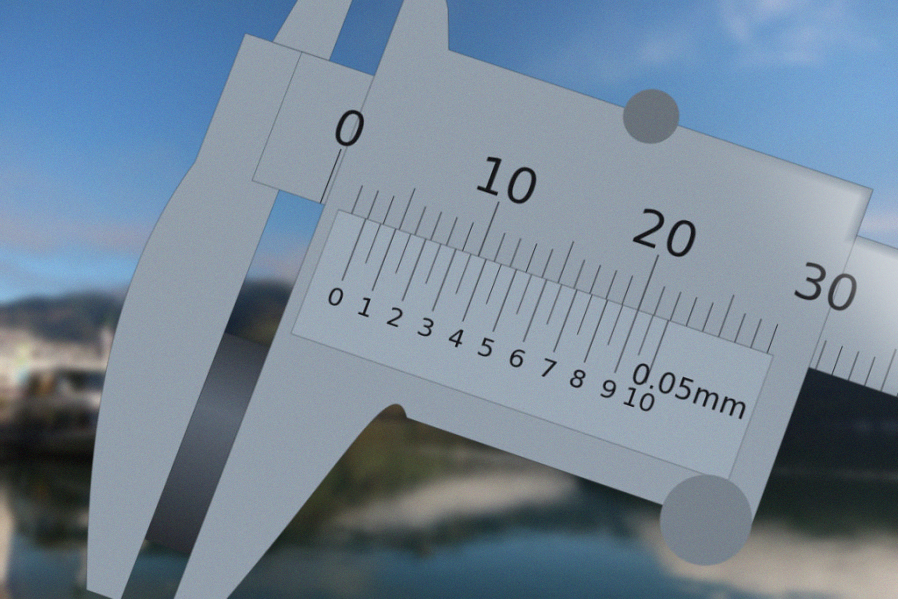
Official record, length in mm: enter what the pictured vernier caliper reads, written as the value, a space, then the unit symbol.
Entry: 2.9 mm
